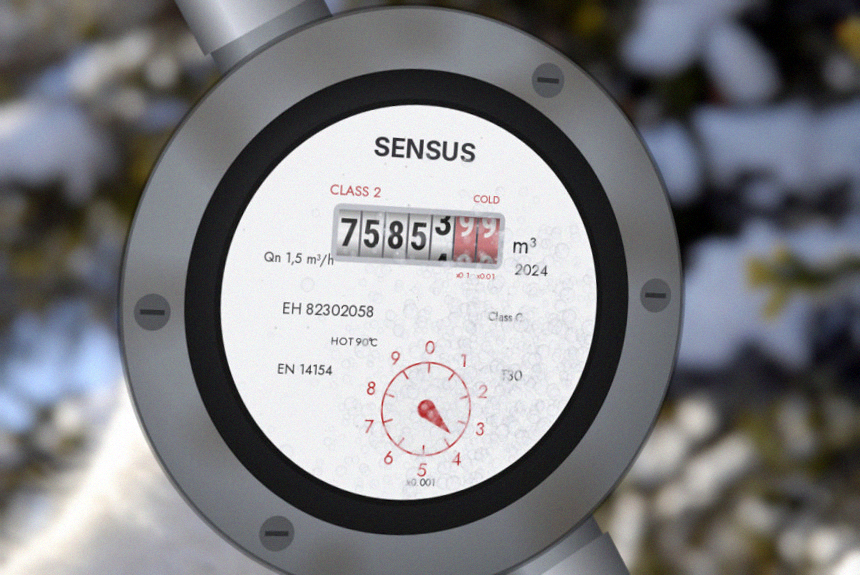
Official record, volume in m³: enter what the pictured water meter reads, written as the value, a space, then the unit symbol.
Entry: 75853.993 m³
